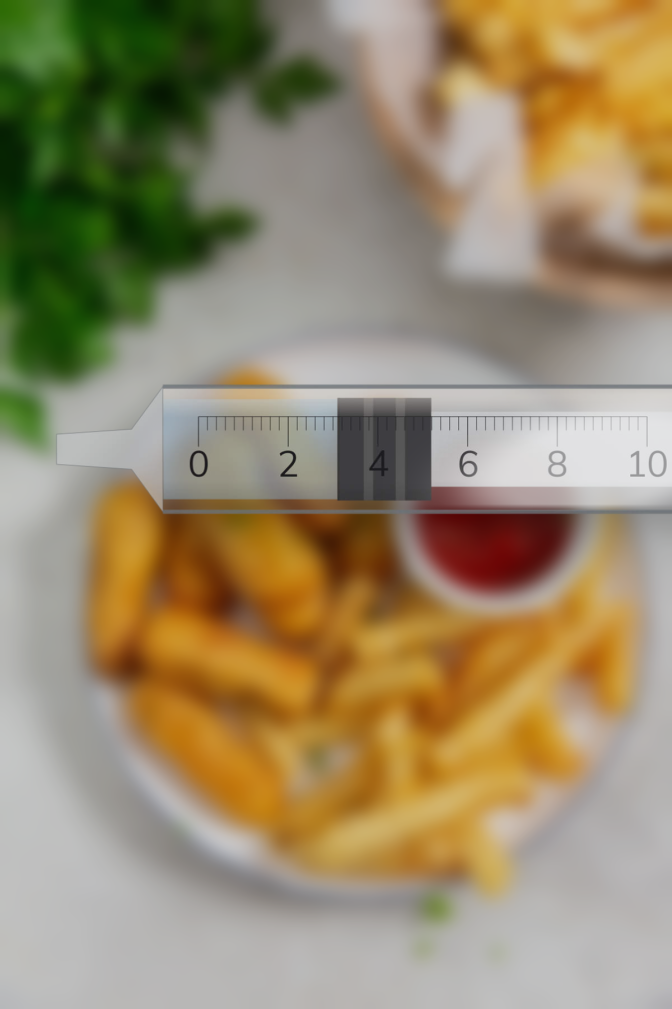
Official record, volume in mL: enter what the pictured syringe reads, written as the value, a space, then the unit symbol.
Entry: 3.1 mL
